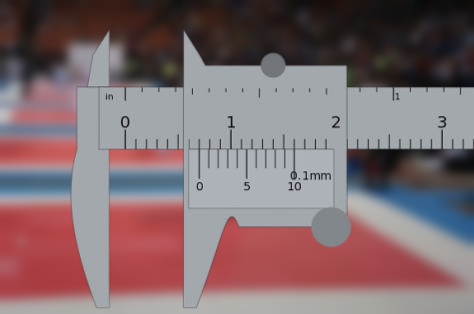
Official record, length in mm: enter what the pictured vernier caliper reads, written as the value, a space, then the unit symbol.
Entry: 7.0 mm
